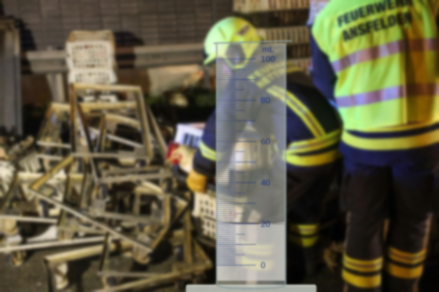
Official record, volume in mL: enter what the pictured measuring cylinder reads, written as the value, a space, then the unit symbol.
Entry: 20 mL
